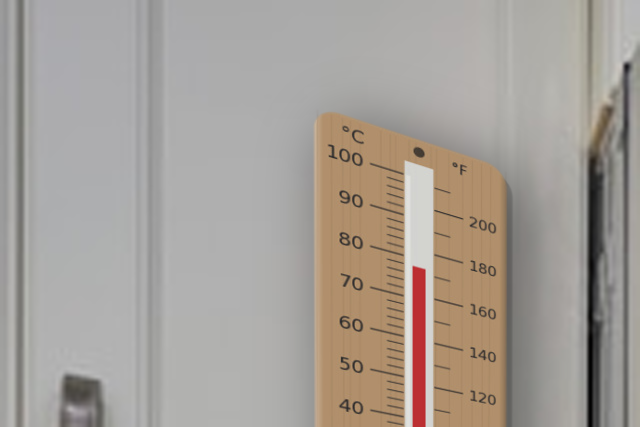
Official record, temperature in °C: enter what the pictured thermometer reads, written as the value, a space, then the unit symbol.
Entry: 78 °C
